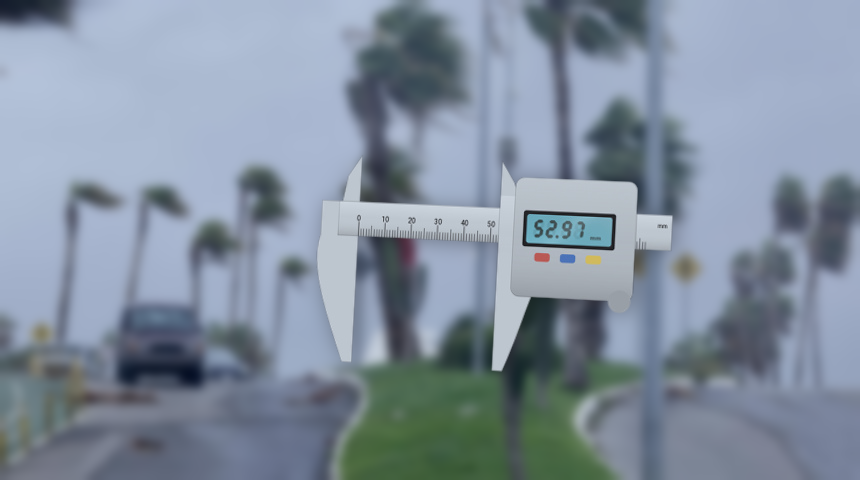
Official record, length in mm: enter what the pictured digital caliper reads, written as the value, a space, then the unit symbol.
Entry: 52.97 mm
